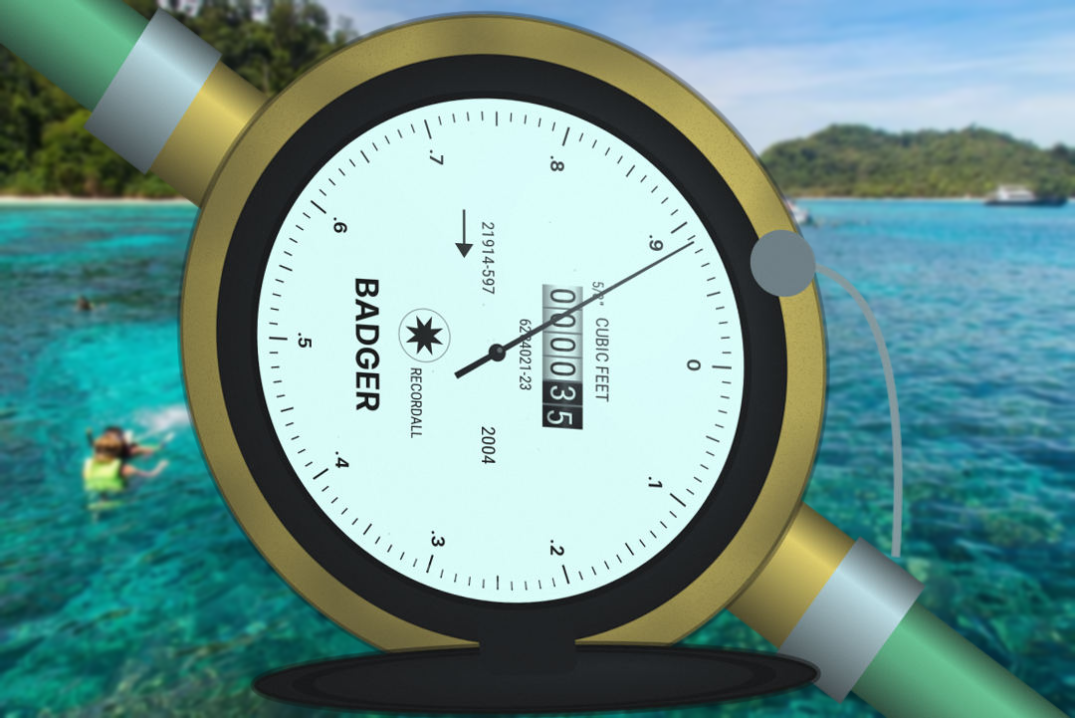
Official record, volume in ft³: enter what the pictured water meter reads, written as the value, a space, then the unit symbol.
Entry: 34.91 ft³
